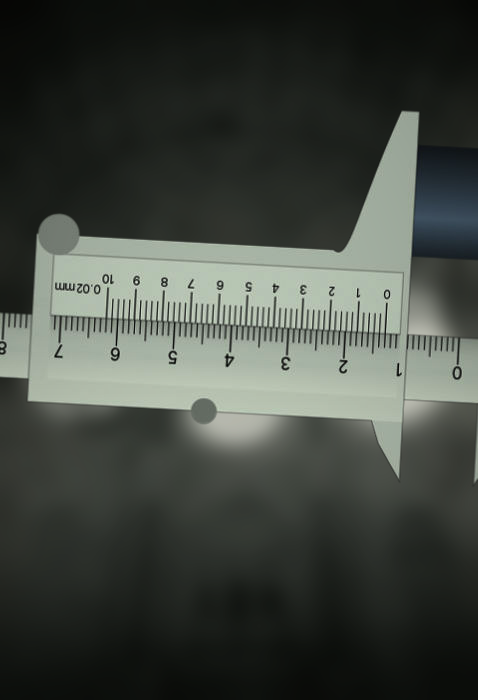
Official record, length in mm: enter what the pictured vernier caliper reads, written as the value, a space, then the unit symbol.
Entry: 13.0 mm
